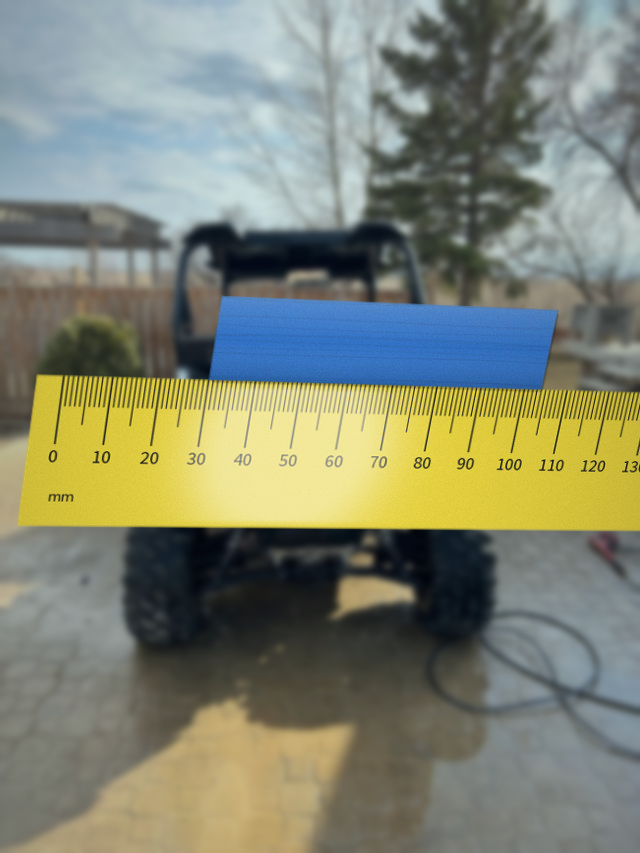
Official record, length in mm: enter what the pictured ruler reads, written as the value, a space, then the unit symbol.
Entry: 74 mm
